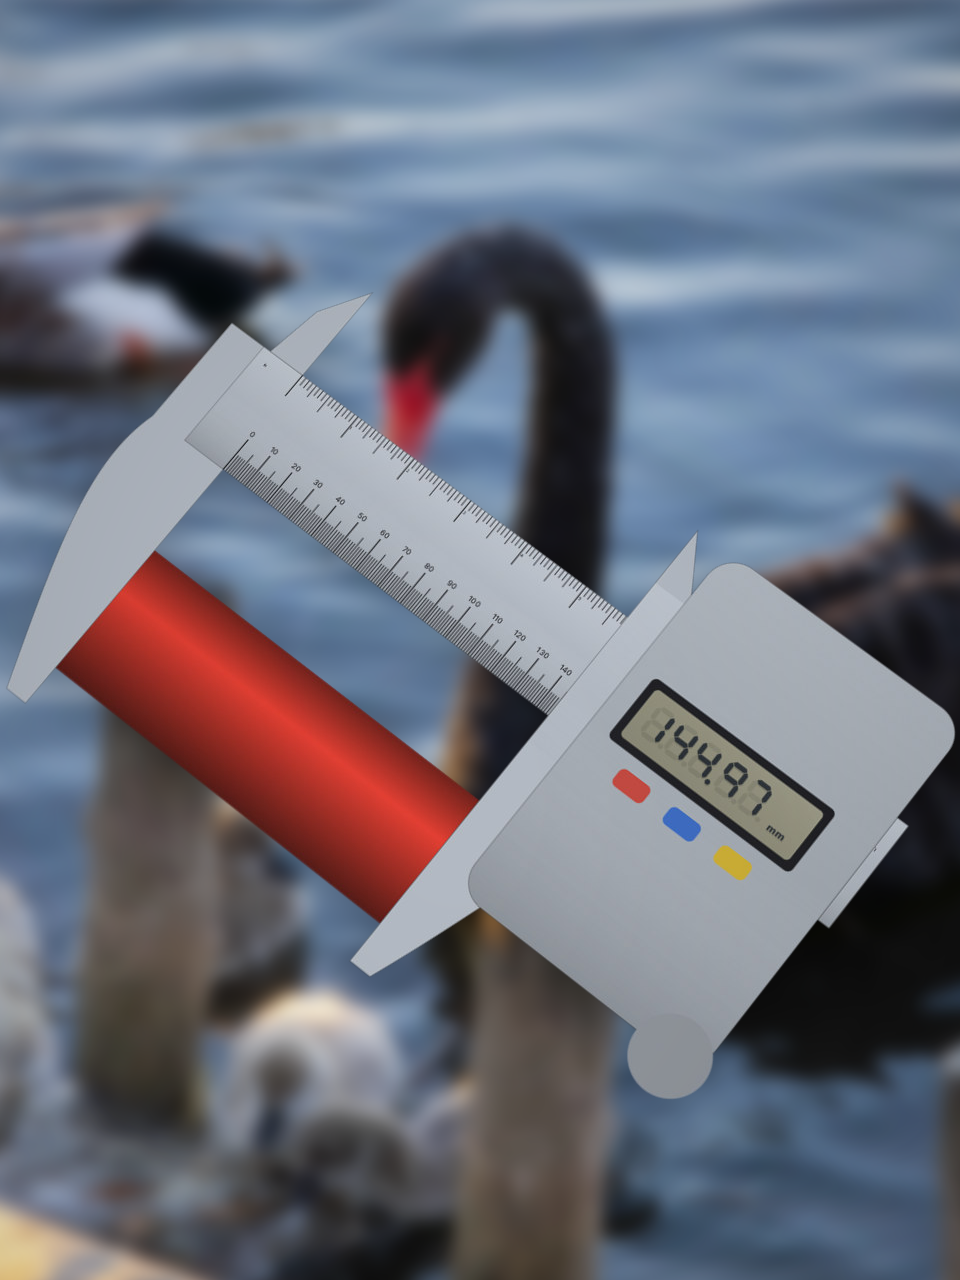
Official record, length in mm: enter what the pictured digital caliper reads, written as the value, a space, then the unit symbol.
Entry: 144.97 mm
